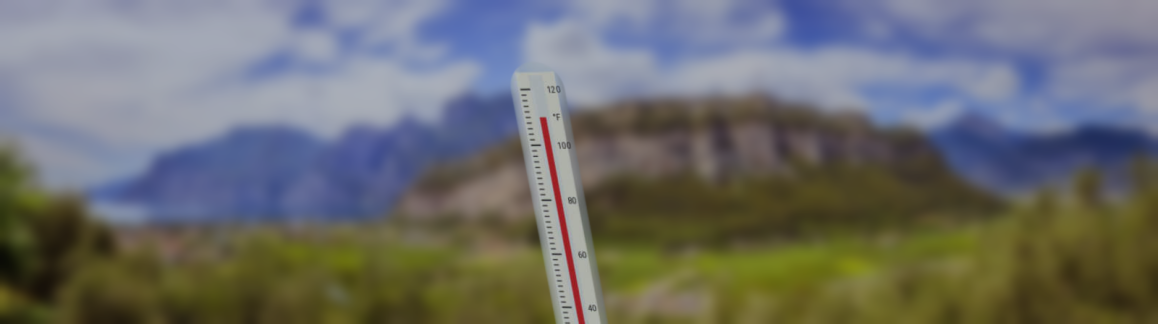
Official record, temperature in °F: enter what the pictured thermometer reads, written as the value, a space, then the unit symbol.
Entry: 110 °F
